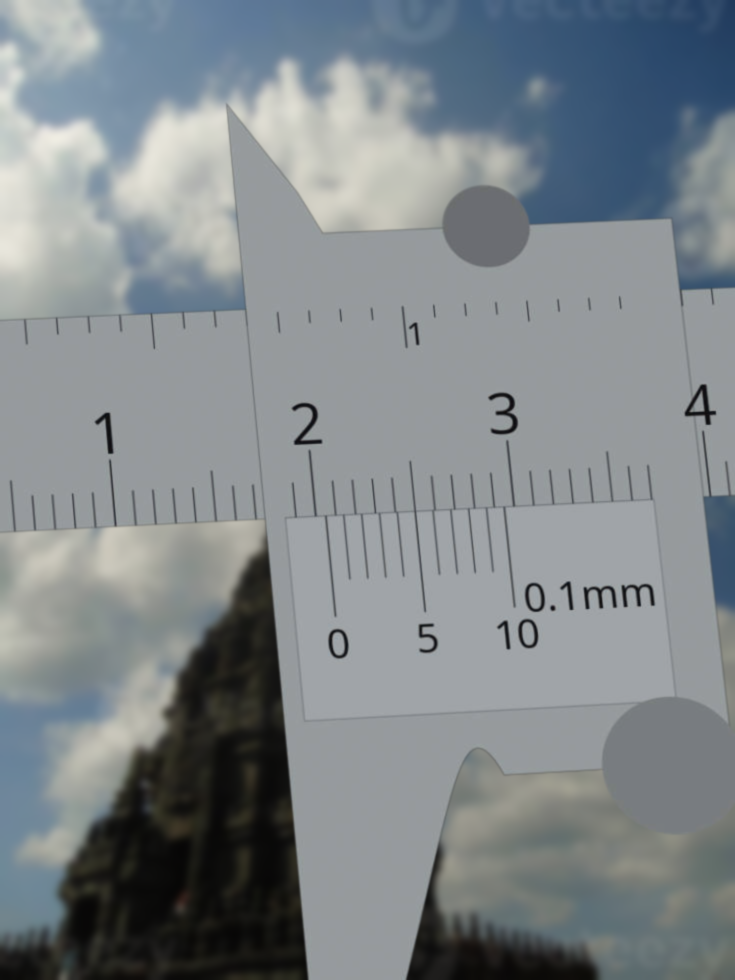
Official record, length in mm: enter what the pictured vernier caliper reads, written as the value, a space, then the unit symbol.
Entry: 20.5 mm
